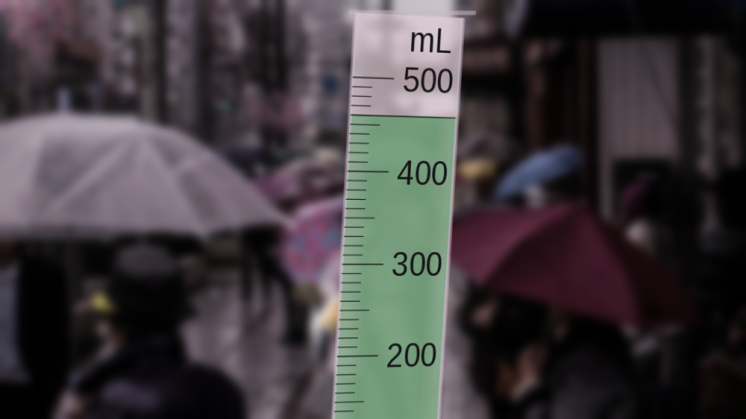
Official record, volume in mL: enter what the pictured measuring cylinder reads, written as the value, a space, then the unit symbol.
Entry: 460 mL
